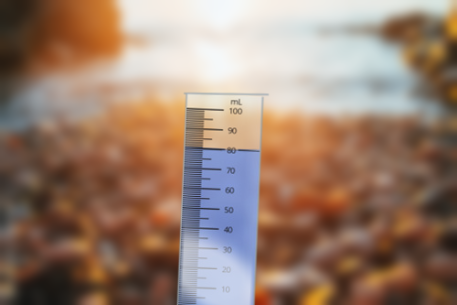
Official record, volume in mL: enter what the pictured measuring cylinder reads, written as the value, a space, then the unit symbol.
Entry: 80 mL
